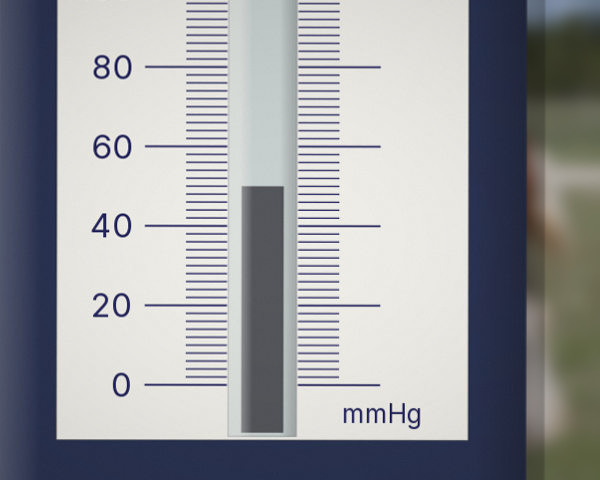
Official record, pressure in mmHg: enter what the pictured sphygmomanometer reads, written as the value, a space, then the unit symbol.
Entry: 50 mmHg
